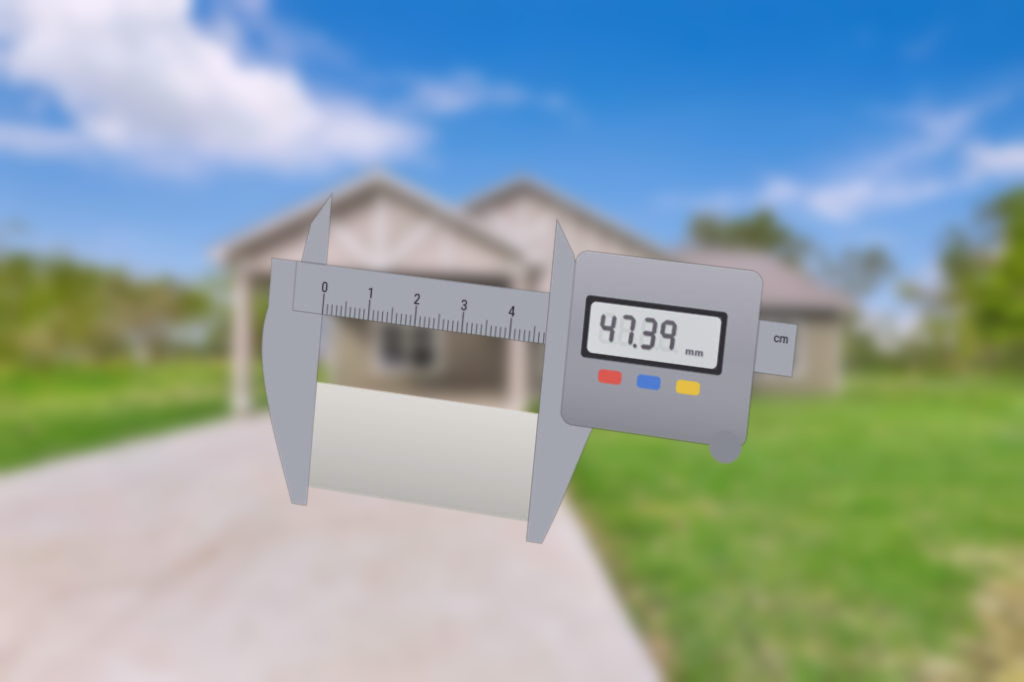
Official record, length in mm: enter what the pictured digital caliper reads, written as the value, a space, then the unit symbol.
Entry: 47.39 mm
